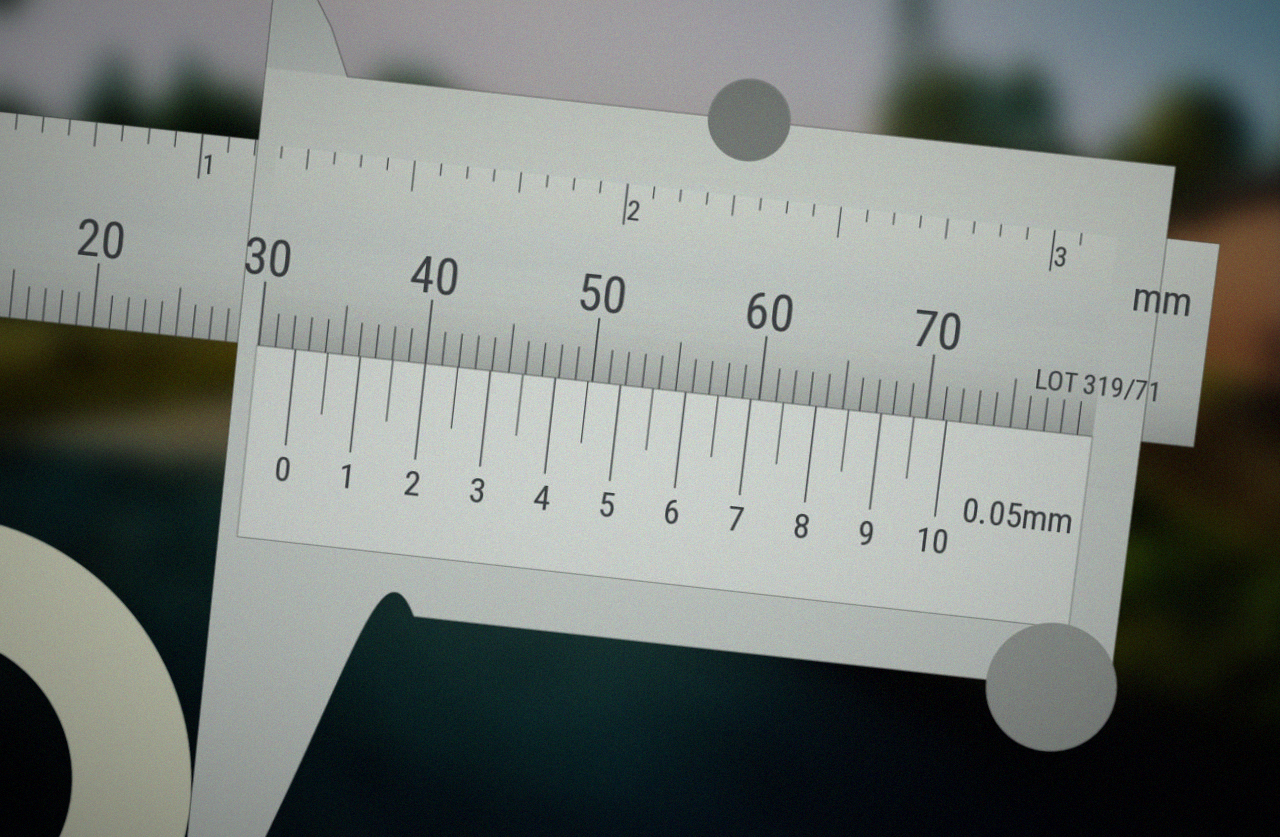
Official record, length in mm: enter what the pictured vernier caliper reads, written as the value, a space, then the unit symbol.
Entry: 32.2 mm
